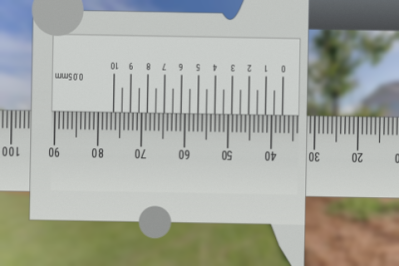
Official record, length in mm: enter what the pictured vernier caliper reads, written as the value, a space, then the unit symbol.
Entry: 37.5 mm
